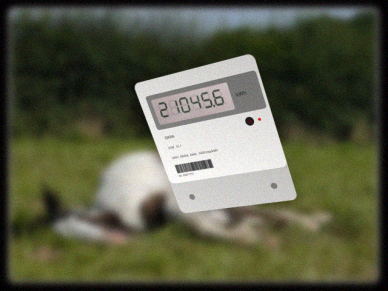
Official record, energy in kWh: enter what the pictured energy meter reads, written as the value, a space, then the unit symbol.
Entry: 21045.6 kWh
